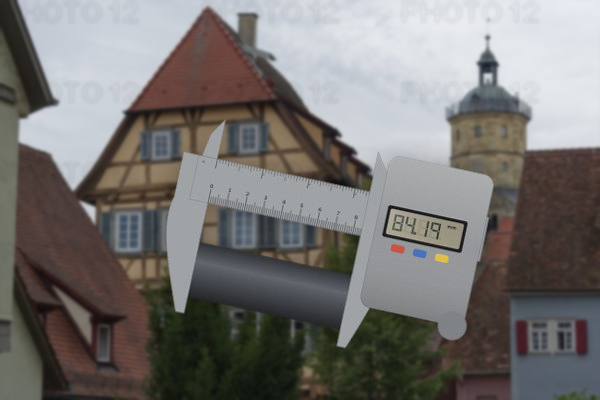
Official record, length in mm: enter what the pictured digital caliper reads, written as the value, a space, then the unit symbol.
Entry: 84.19 mm
